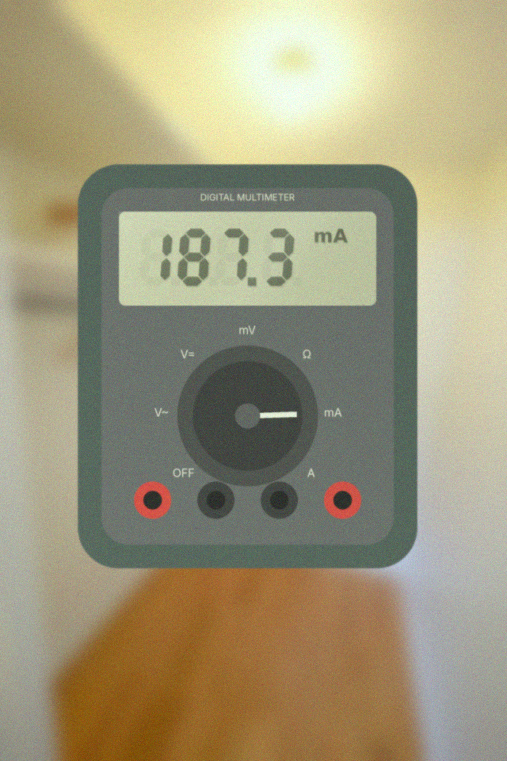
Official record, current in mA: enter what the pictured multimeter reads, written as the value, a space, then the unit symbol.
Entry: 187.3 mA
